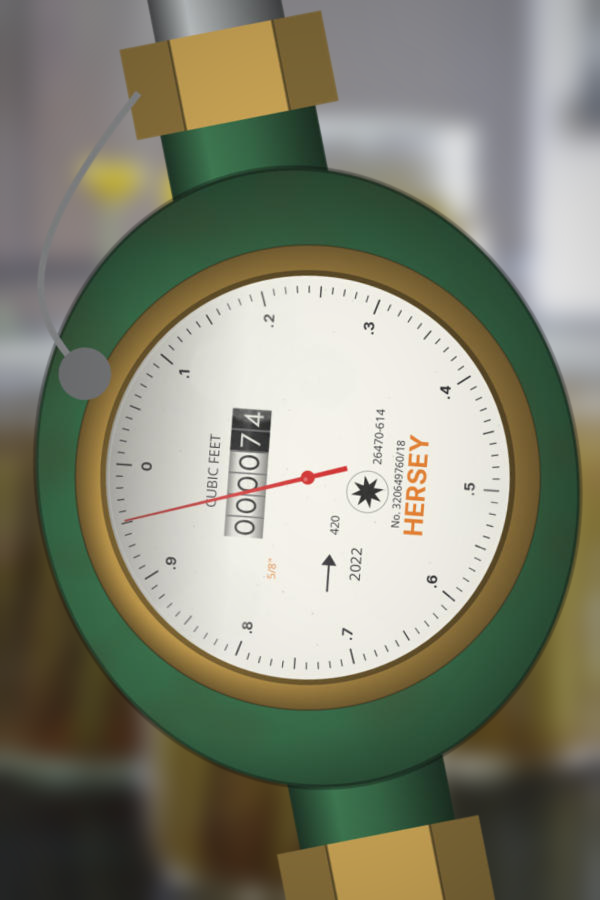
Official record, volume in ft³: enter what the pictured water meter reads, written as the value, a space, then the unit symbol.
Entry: 73.95 ft³
